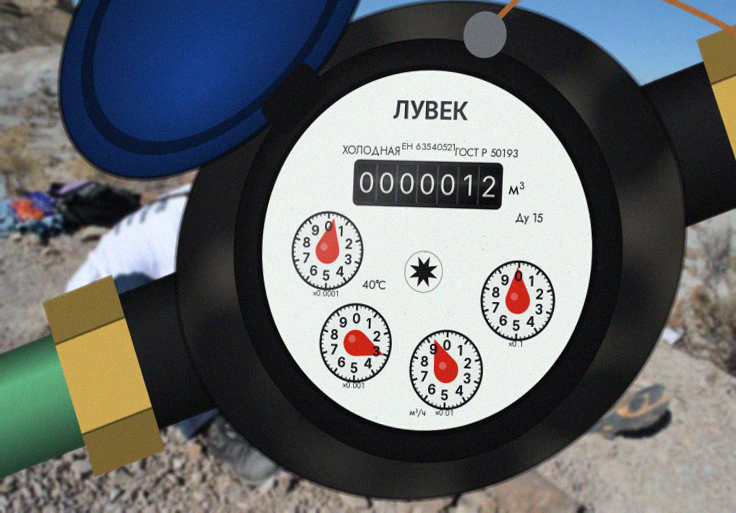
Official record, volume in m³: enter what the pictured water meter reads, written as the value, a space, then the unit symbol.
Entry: 11.9930 m³
